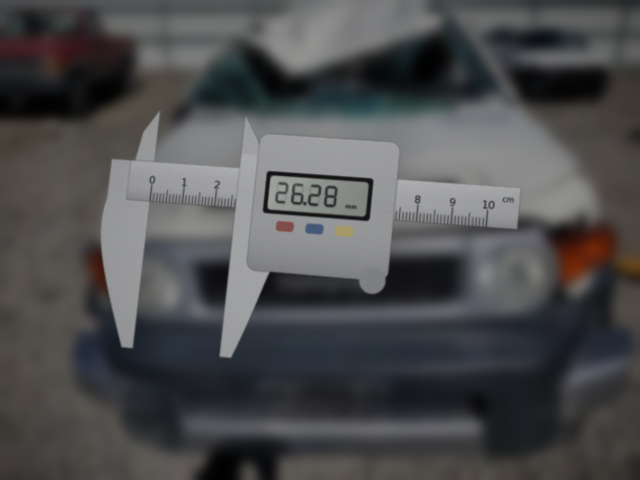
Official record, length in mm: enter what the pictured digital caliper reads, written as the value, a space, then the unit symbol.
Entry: 26.28 mm
